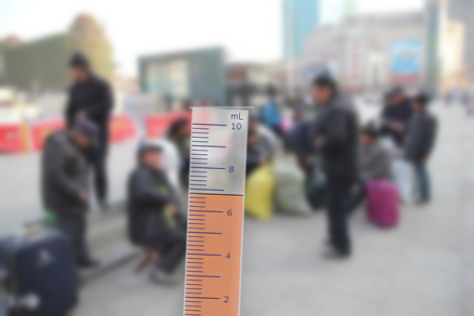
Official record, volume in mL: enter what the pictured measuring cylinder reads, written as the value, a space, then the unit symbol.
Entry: 6.8 mL
